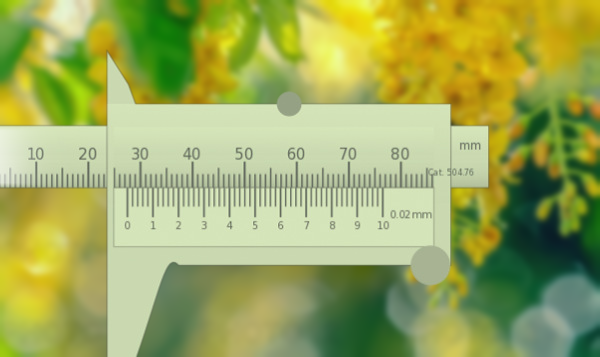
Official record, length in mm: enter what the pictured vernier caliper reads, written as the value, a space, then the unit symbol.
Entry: 27.5 mm
